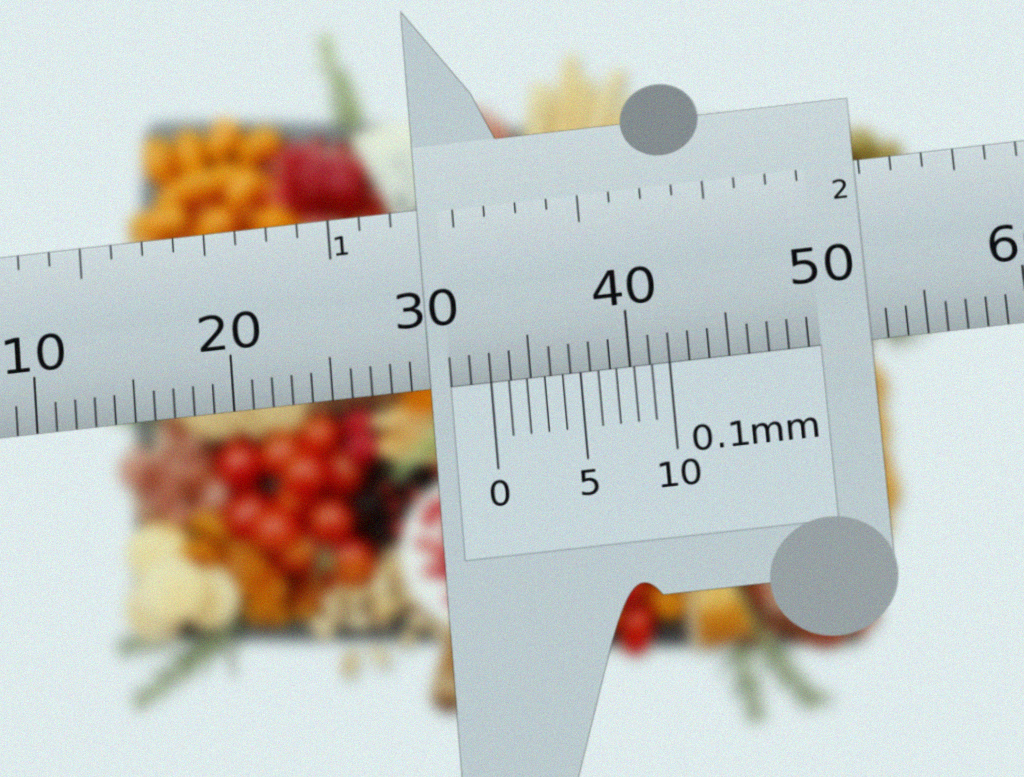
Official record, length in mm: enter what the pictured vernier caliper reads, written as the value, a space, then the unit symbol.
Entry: 33.0 mm
